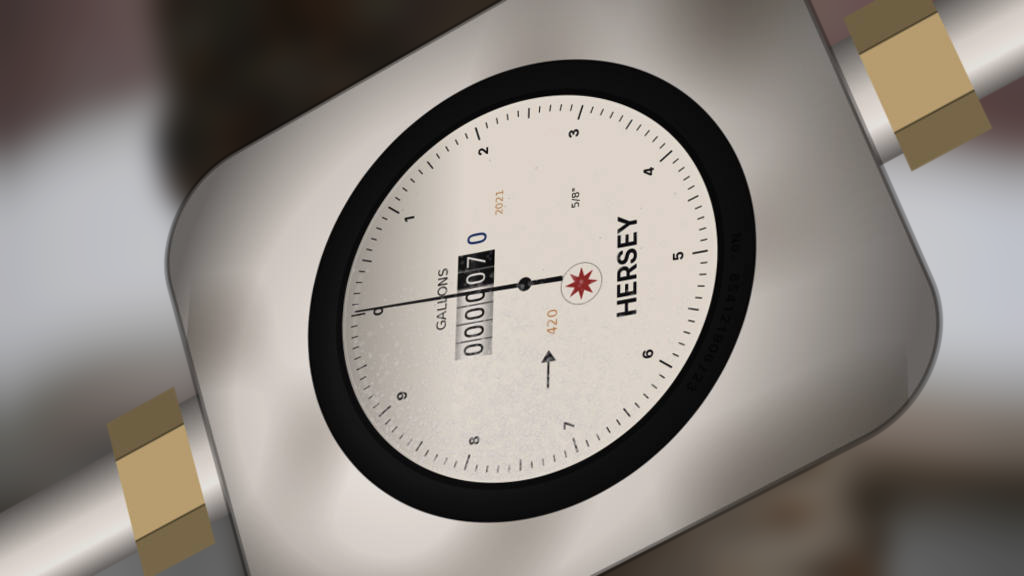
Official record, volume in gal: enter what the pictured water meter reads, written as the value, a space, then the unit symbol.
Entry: 70.0 gal
